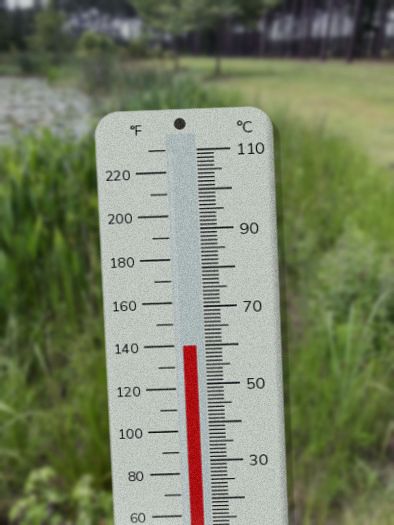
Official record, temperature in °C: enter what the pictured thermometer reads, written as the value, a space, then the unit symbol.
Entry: 60 °C
